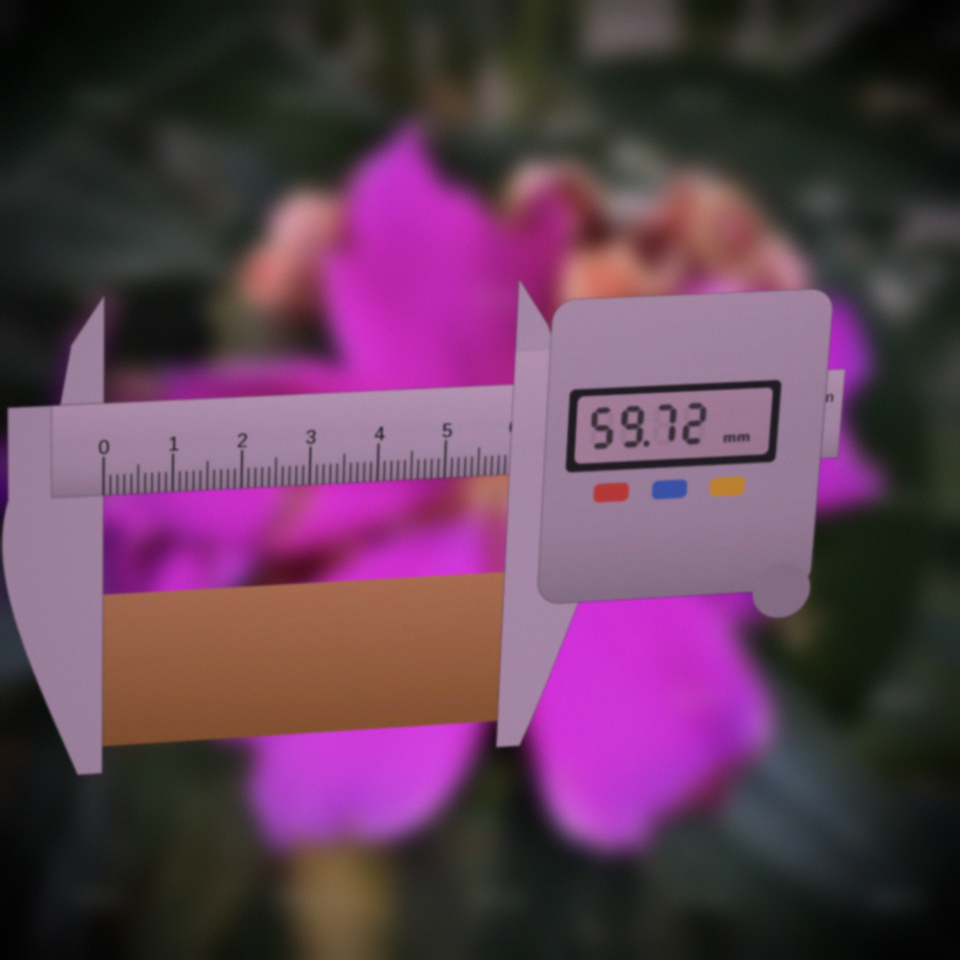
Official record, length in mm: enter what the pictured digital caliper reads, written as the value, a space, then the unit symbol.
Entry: 59.72 mm
